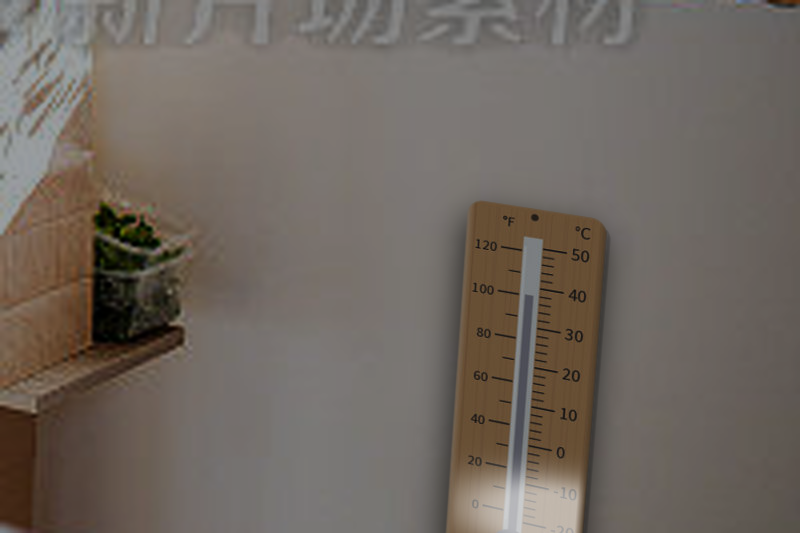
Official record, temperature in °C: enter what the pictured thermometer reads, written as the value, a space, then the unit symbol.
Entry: 38 °C
